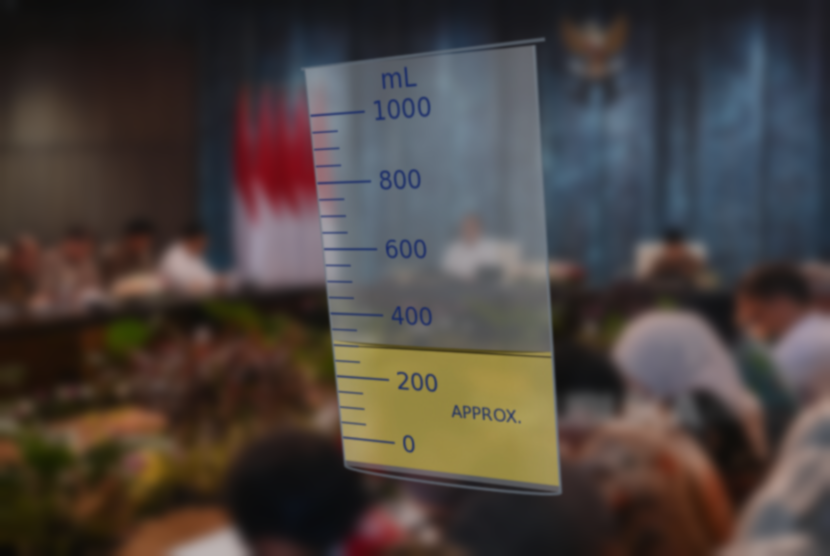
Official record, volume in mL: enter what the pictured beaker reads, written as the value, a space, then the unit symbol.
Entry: 300 mL
